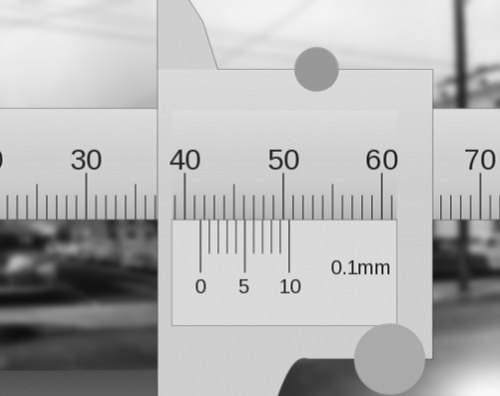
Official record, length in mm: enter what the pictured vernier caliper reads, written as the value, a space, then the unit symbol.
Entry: 41.6 mm
